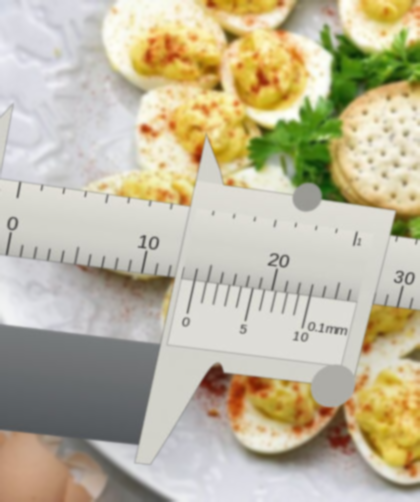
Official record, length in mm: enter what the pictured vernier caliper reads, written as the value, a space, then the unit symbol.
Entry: 14.0 mm
